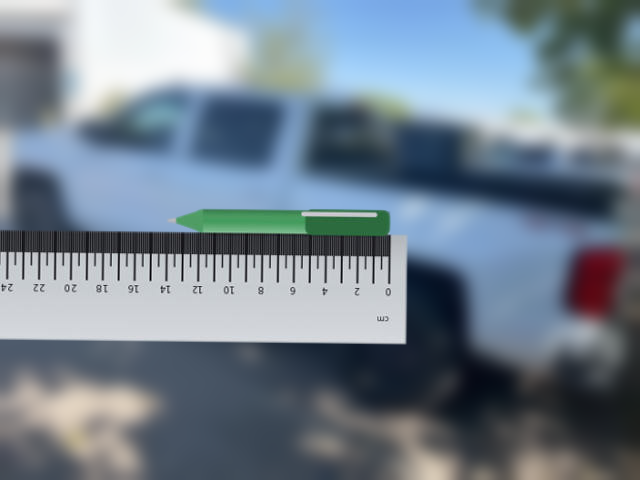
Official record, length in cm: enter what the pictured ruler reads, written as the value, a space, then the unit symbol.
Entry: 14 cm
